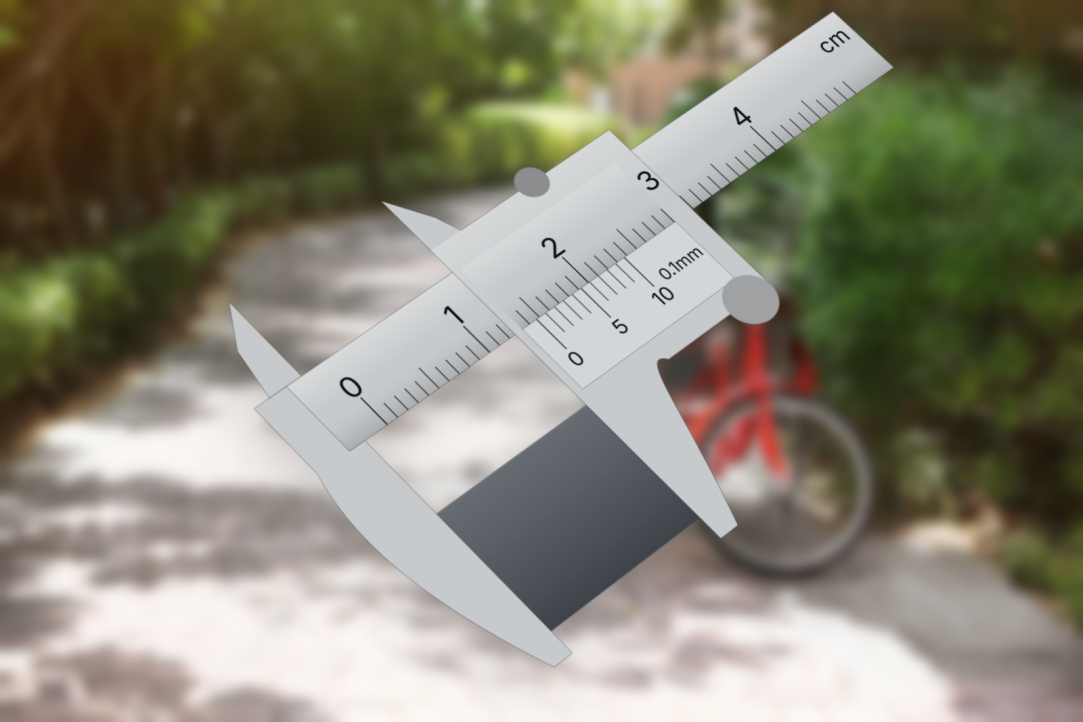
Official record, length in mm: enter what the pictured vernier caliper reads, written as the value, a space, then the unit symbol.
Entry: 14.7 mm
